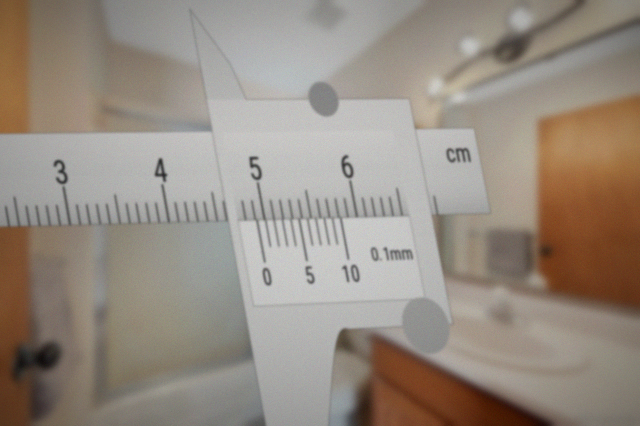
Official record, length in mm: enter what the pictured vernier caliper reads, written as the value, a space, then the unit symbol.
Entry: 49.2 mm
